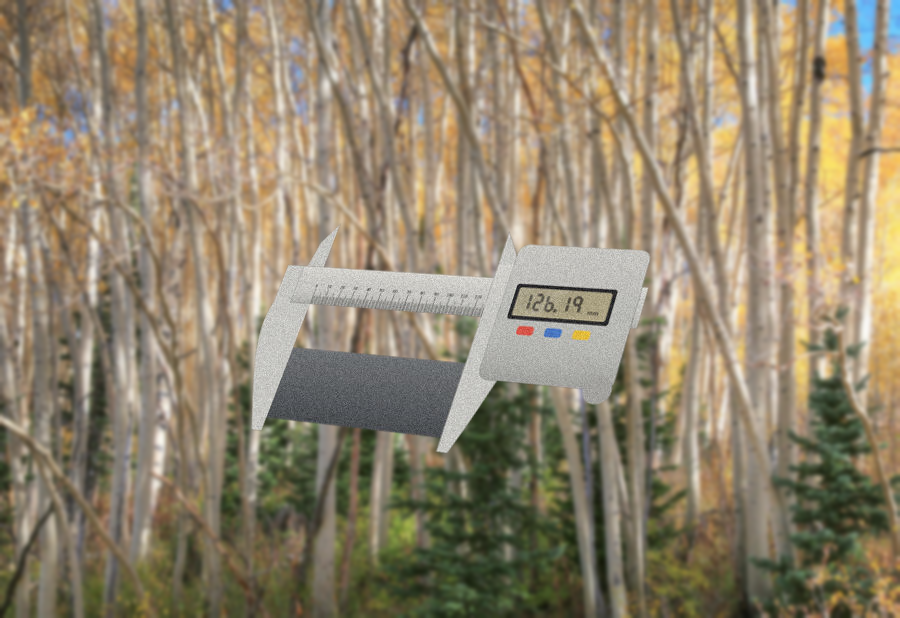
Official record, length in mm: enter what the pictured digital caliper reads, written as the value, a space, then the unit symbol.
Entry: 126.19 mm
